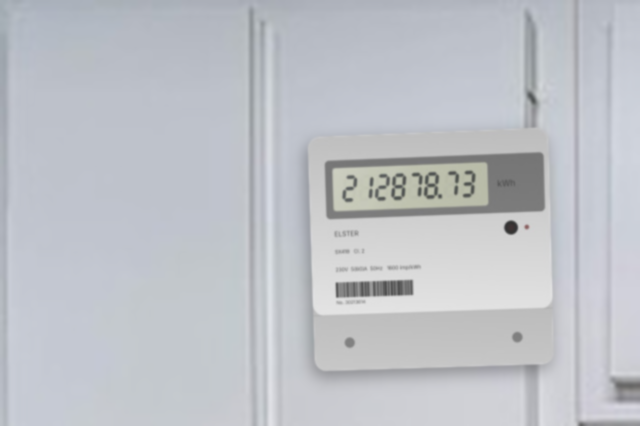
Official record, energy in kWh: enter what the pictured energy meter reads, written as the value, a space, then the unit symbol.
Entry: 212878.73 kWh
